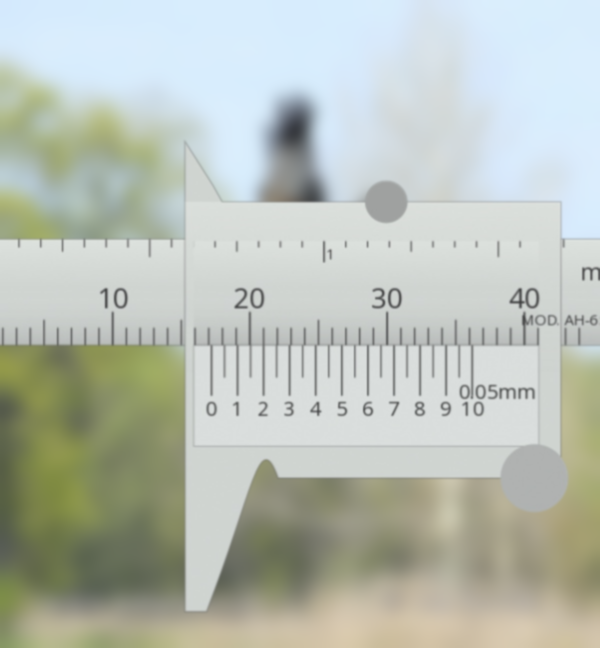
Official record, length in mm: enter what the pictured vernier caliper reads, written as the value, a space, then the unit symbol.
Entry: 17.2 mm
